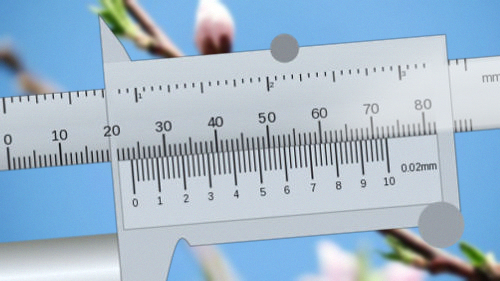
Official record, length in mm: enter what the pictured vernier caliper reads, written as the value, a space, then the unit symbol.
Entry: 23.5 mm
